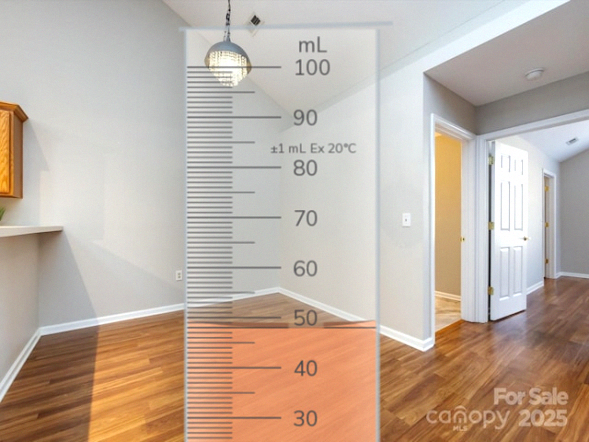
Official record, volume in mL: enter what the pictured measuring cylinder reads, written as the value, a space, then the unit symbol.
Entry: 48 mL
